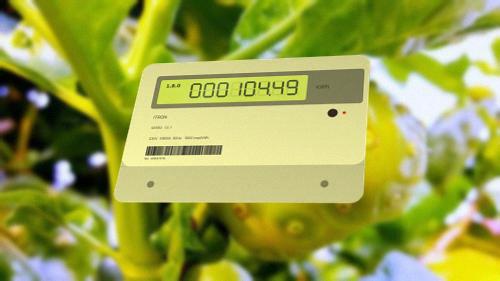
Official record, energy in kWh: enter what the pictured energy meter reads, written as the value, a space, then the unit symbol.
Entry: 104.49 kWh
